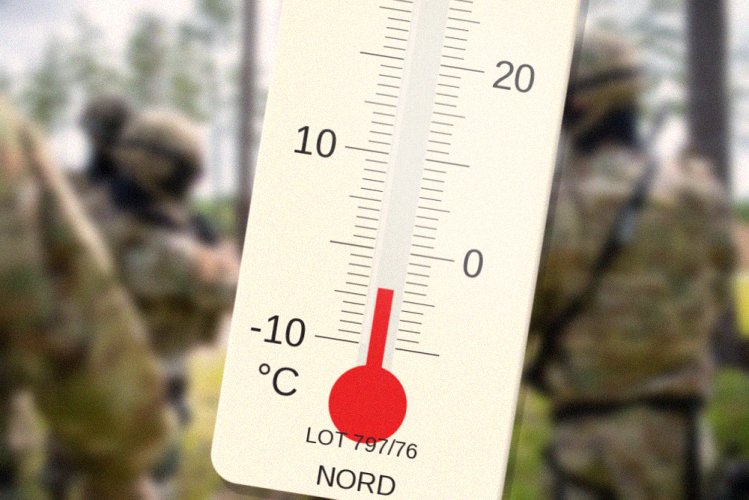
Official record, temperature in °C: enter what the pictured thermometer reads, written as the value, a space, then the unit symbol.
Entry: -4 °C
